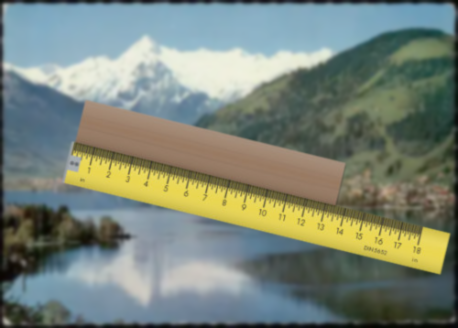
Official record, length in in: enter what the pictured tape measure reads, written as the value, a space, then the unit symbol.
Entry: 13.5 in
